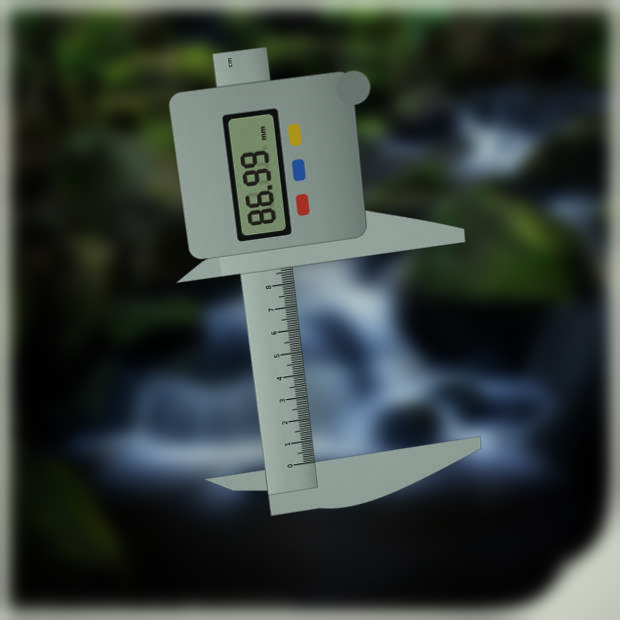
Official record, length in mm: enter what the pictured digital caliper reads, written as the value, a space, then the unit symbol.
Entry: 86.99 mm
